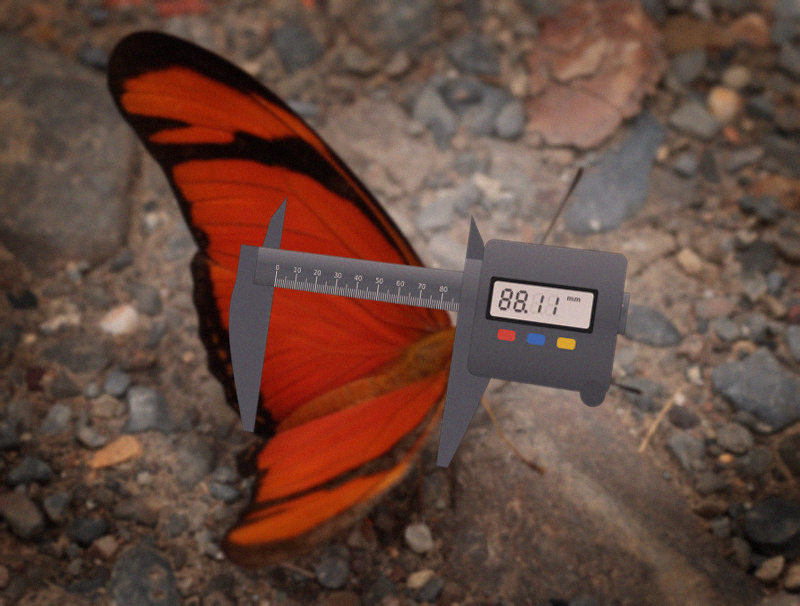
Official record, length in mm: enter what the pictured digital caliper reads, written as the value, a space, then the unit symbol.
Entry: 88.11 mm
